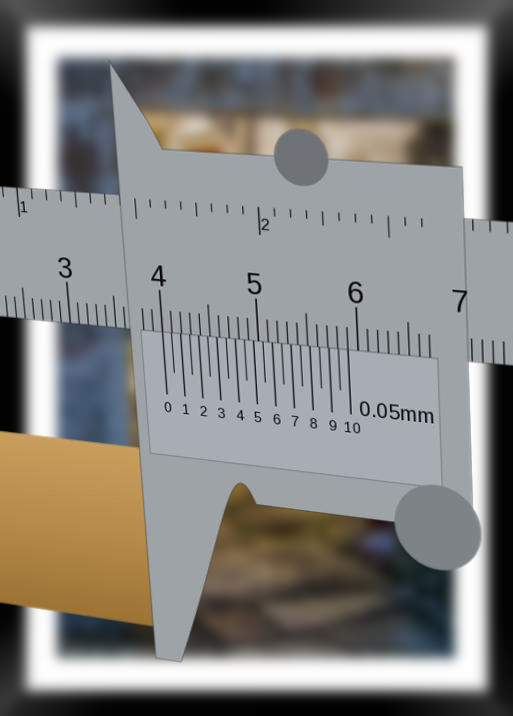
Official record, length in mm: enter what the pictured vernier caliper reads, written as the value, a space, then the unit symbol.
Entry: 40.0 mm
